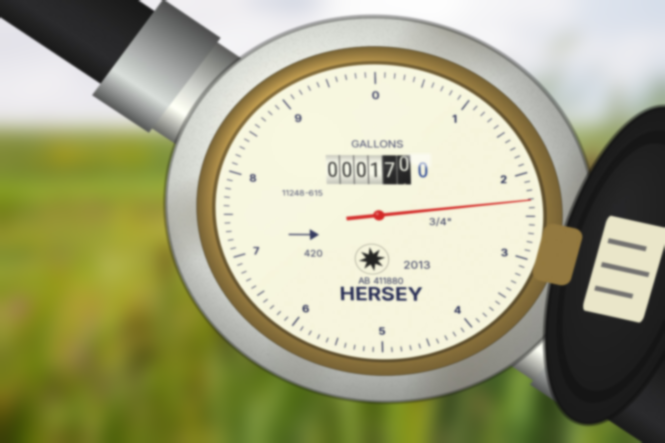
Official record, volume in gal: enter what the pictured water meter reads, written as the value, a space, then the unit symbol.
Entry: 1702.3 gal
